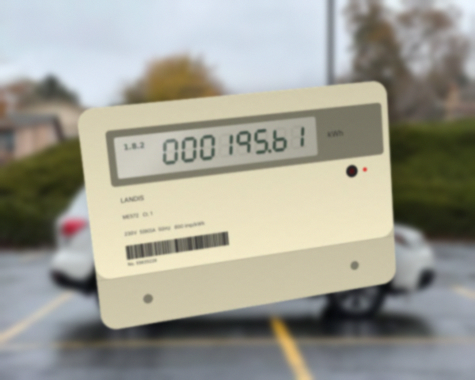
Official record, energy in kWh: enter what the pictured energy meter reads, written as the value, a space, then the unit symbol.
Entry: 195.61 kWh
